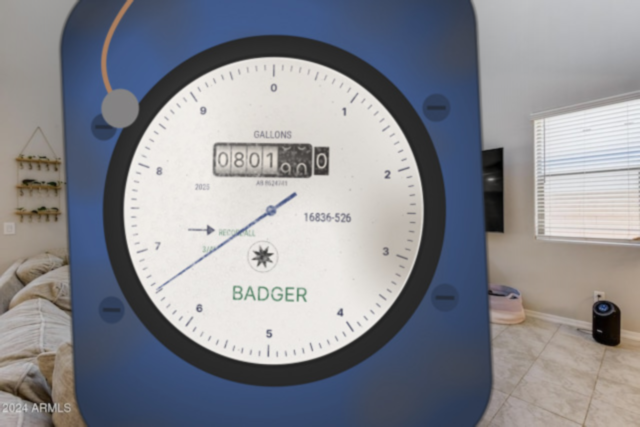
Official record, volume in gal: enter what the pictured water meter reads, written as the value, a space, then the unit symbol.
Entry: 801896.5 gal
